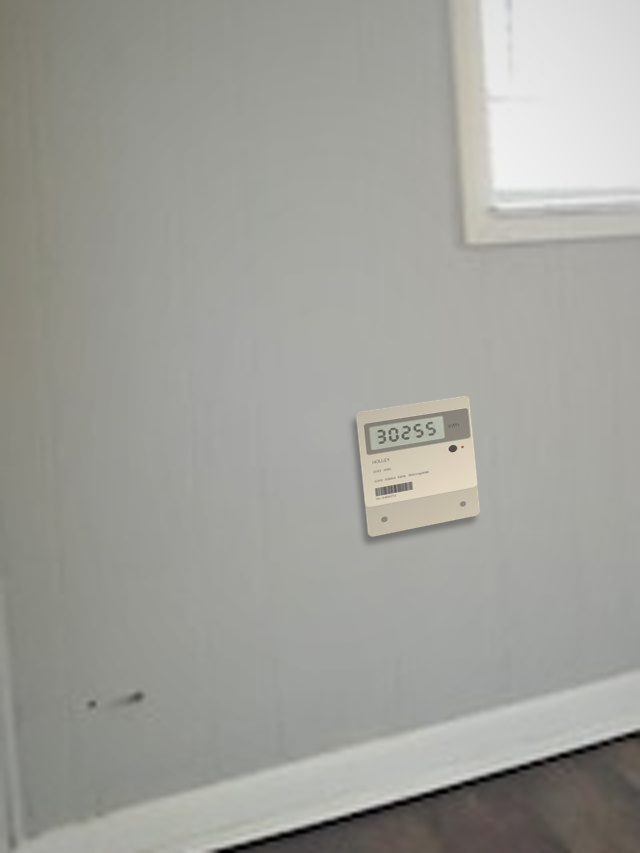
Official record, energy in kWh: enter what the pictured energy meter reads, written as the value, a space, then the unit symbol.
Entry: 30255 kWh
